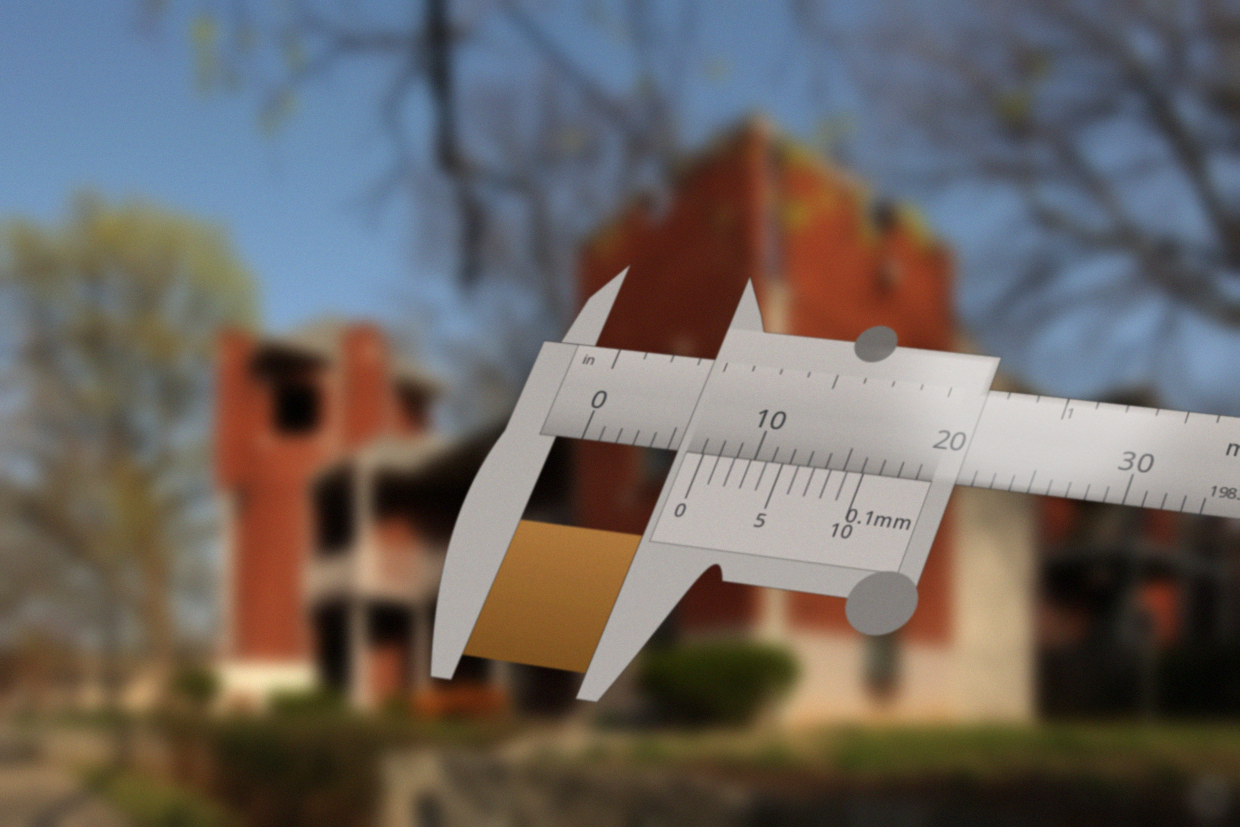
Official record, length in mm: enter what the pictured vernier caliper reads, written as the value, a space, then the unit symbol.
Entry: 7.1 mm
